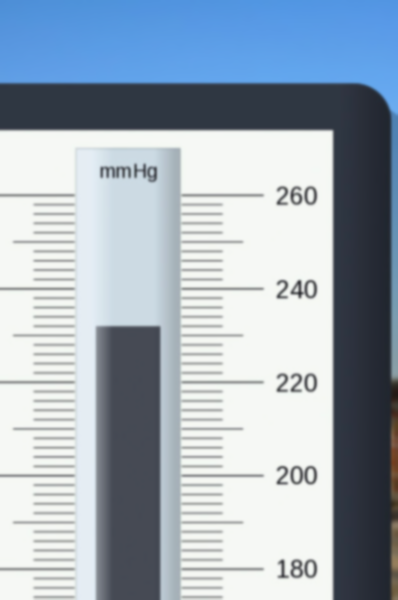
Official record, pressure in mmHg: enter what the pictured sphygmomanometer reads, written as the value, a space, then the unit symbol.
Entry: 232 mmHg
